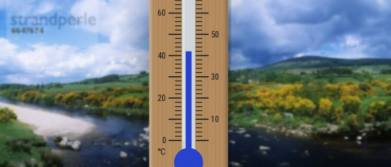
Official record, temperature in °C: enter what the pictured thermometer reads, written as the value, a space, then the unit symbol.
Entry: 42 °C
